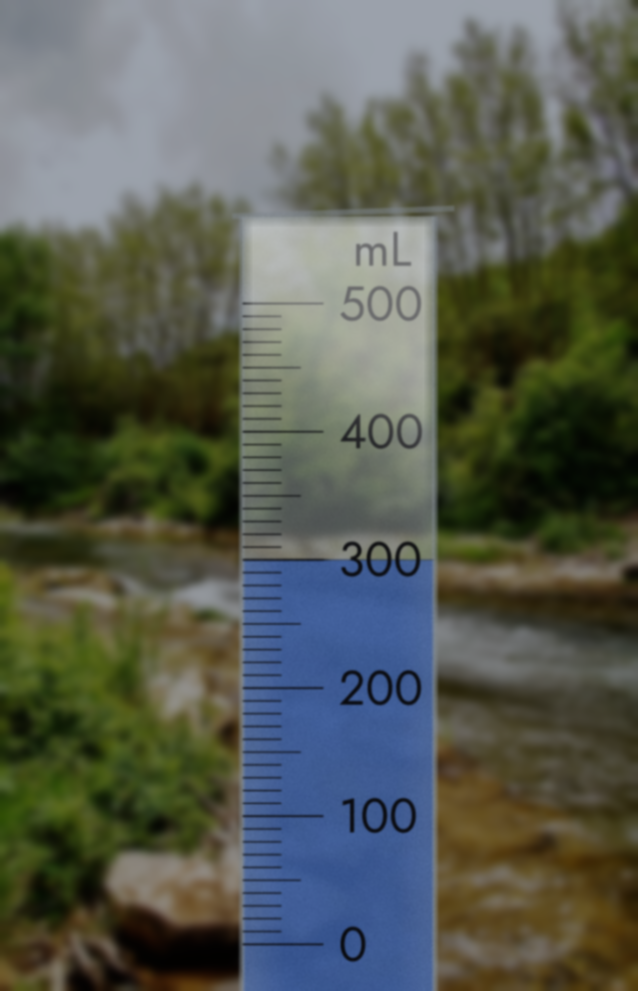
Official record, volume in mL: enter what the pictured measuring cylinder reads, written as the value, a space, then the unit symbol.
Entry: 300 mL
